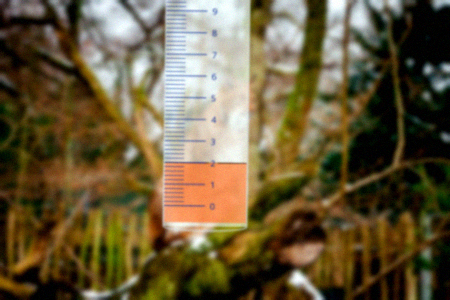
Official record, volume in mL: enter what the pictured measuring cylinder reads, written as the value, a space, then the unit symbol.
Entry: 2 mL
